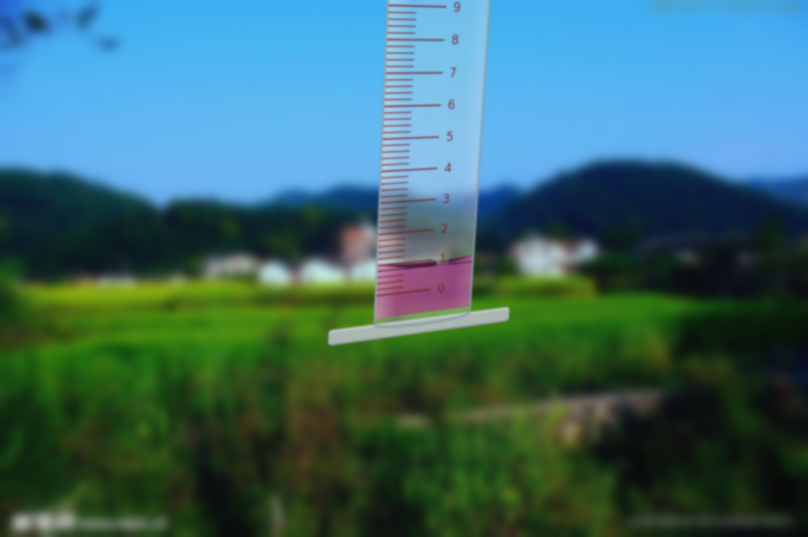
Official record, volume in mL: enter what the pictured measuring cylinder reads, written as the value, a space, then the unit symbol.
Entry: 0.8 mL
